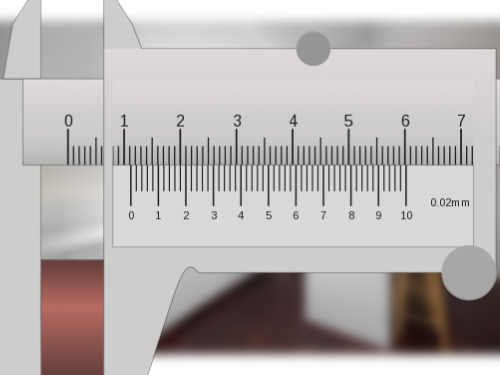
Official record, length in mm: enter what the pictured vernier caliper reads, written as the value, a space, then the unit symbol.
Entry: 11.2 mm
